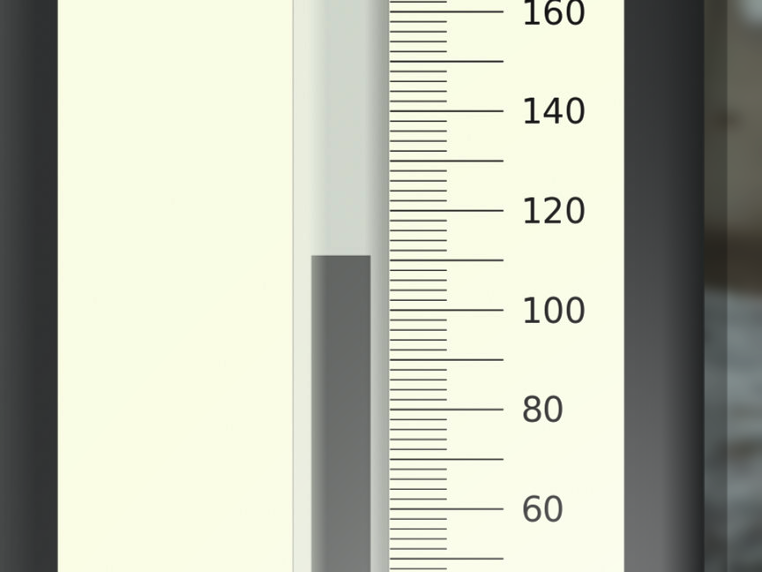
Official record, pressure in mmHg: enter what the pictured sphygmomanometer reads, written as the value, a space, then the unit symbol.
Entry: 111 mmHg
